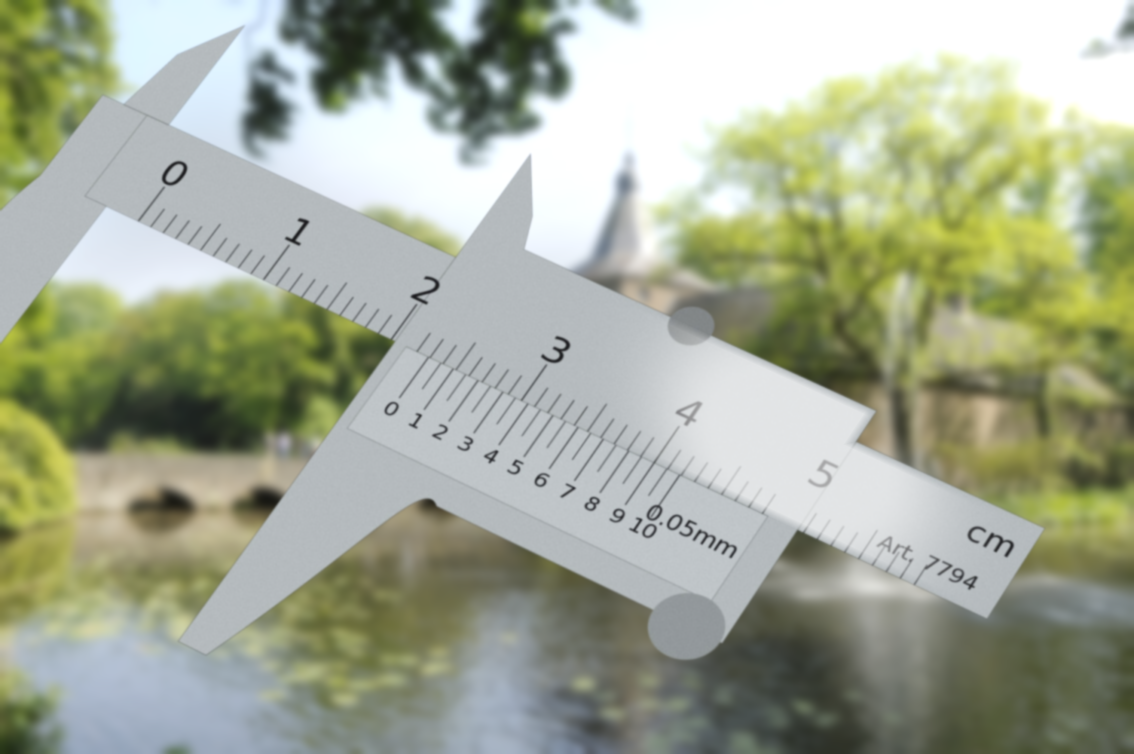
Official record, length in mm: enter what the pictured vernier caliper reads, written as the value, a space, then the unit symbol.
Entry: 22.9 mm
